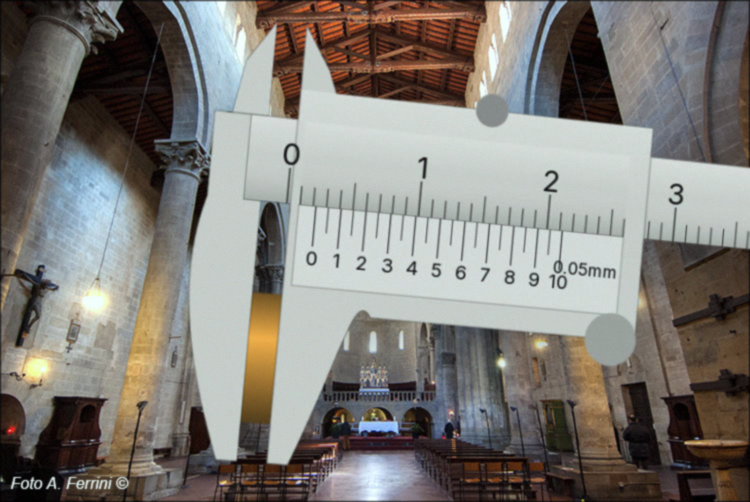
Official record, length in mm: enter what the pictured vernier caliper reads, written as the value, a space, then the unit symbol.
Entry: 2.2 mm
